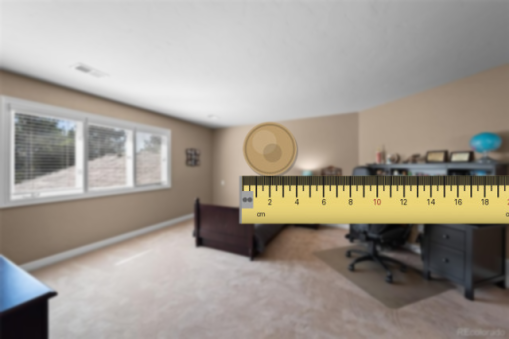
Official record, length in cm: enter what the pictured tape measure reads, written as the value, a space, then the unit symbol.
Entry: 4 cm
